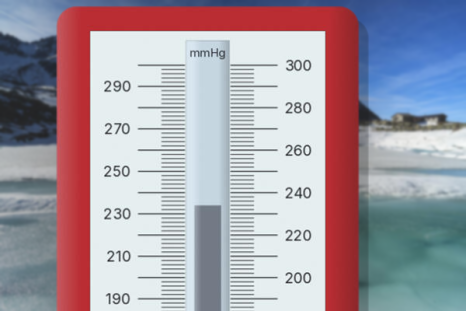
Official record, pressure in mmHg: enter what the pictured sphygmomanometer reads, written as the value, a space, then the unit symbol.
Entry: 234 mmHg
